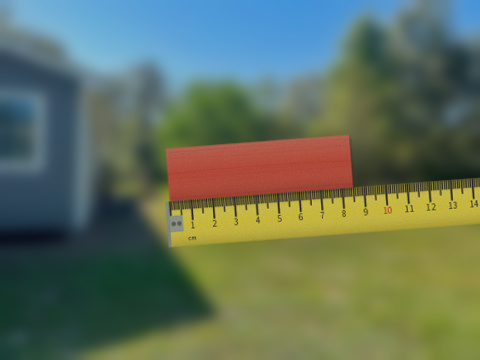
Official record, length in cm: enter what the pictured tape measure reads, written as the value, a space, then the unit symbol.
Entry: 8.5 cm
